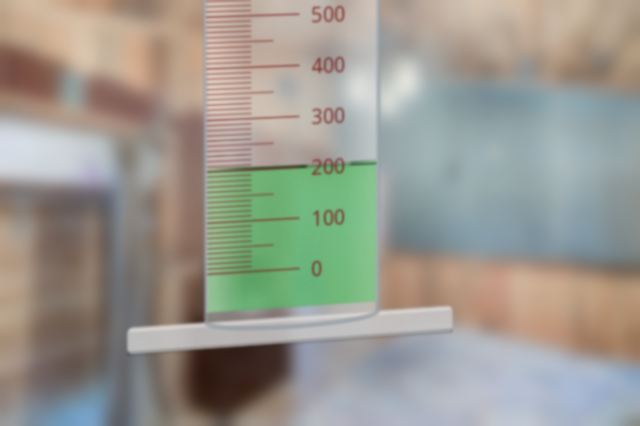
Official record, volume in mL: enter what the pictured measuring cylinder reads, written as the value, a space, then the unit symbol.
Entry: 200 mL
